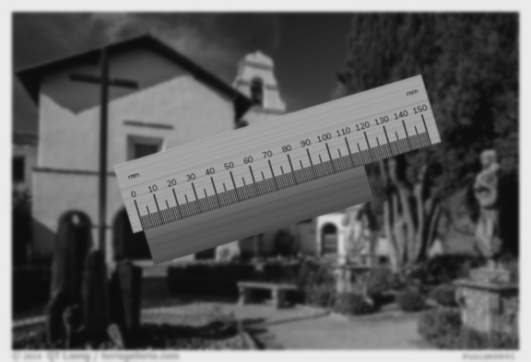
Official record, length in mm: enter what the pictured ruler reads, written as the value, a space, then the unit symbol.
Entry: 115 mm
